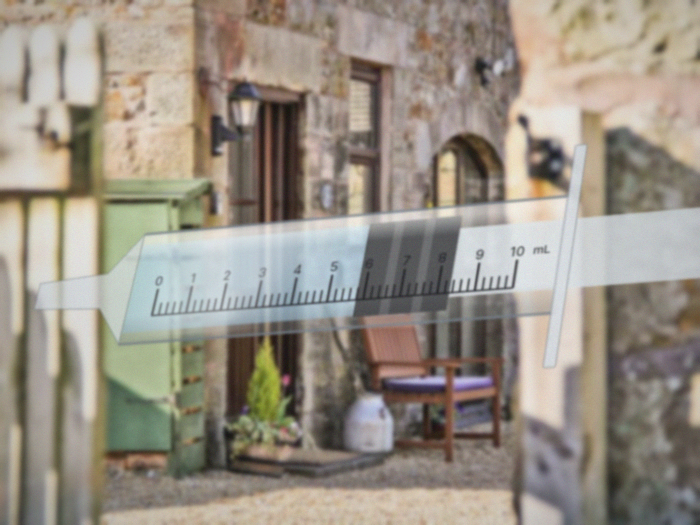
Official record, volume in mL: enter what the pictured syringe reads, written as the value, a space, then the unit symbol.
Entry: 5.8 mL
